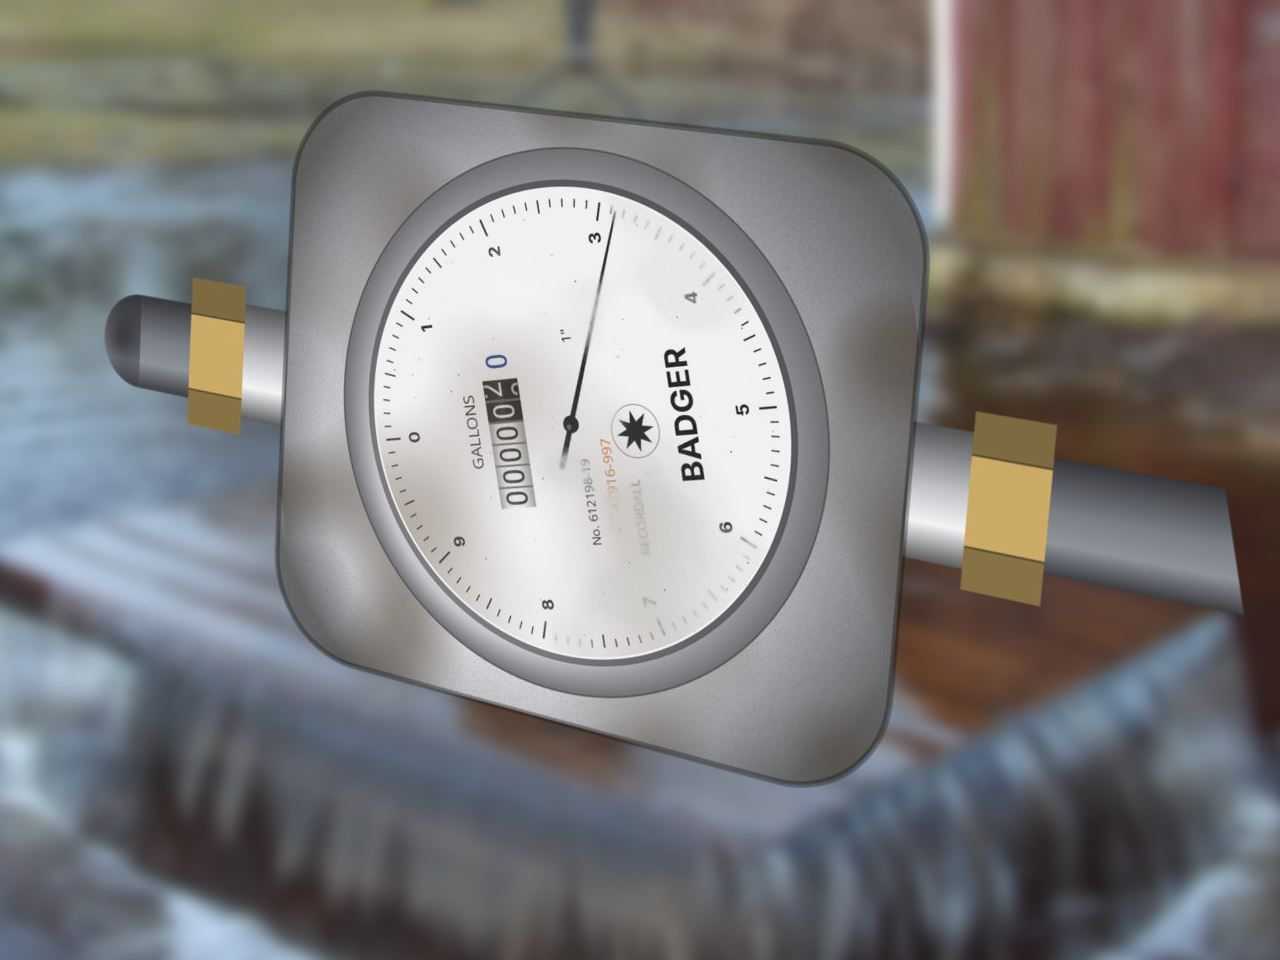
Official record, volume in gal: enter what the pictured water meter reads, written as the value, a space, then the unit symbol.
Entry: 23.1 gal
